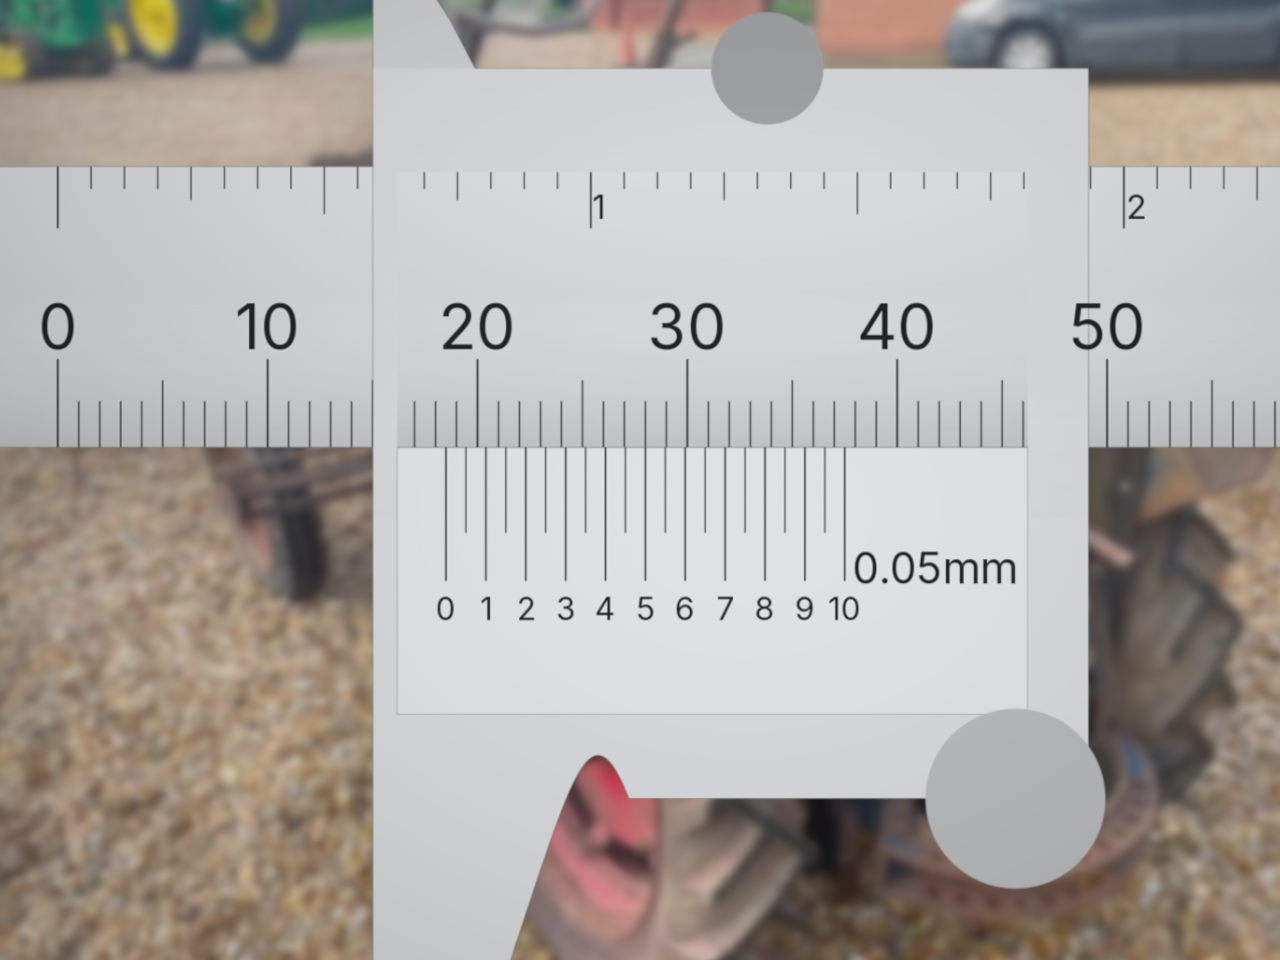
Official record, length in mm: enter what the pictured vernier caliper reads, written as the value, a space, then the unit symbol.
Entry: 18.5 mm
